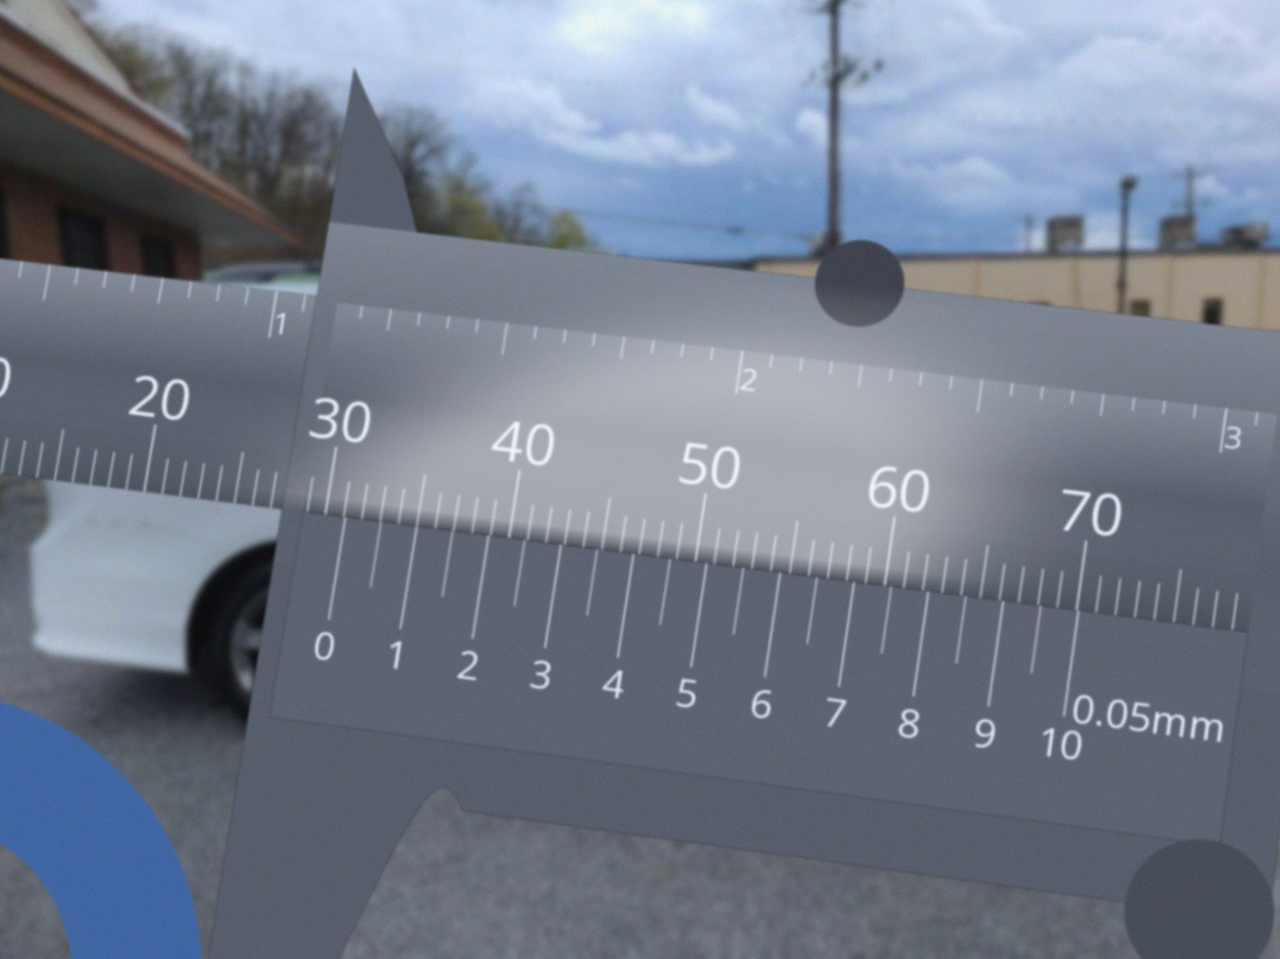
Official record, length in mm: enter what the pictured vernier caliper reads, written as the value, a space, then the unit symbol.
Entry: 31.1 mm
